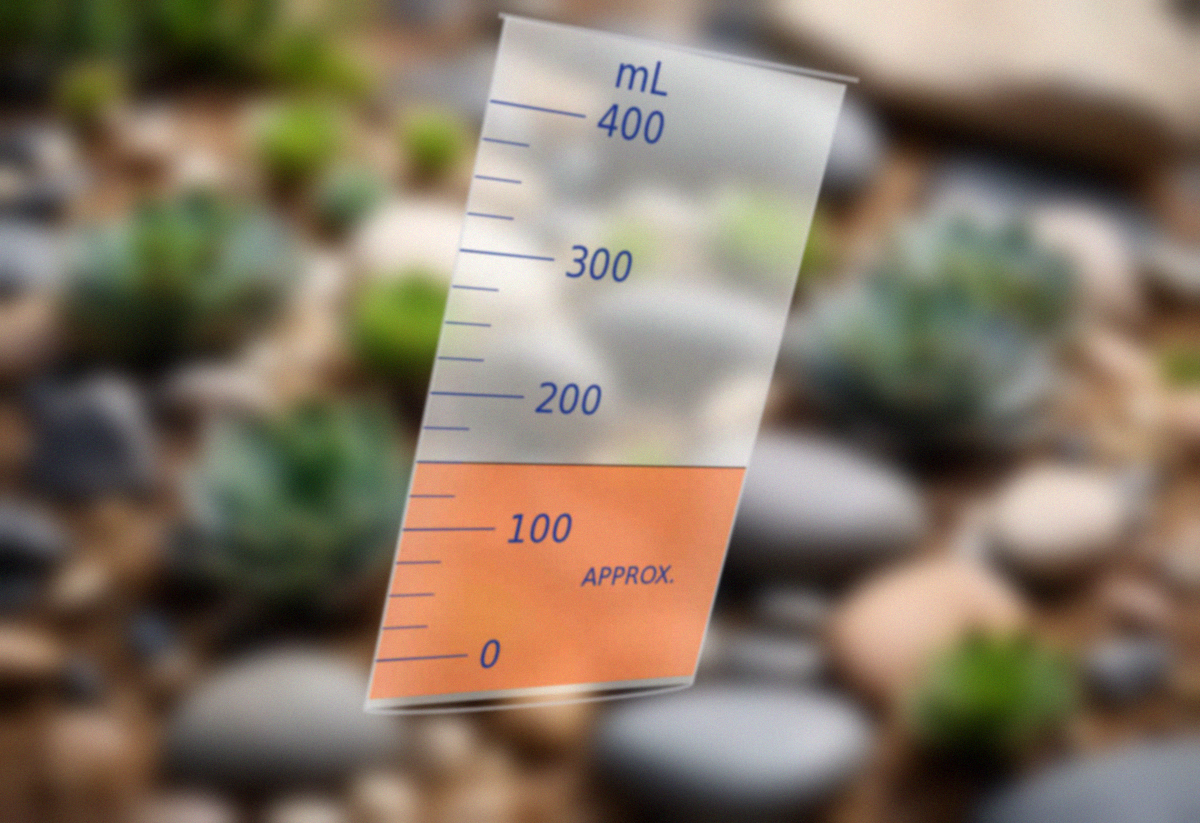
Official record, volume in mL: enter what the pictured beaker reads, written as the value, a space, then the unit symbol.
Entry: 150 mL
